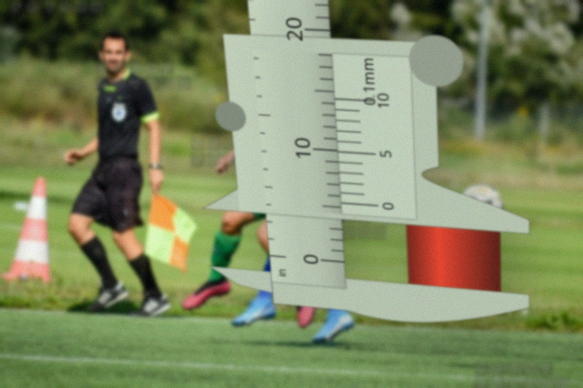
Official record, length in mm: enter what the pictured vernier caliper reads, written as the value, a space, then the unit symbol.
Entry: 5.4 mm
